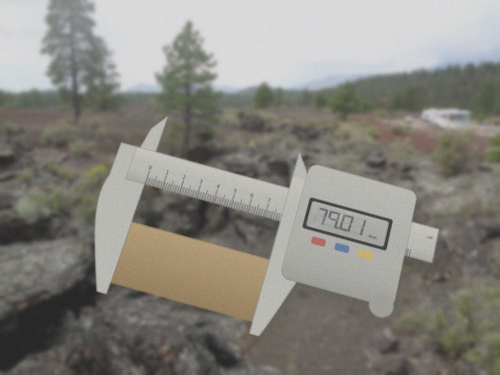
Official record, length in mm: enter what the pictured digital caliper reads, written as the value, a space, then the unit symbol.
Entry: 79.01 mm
